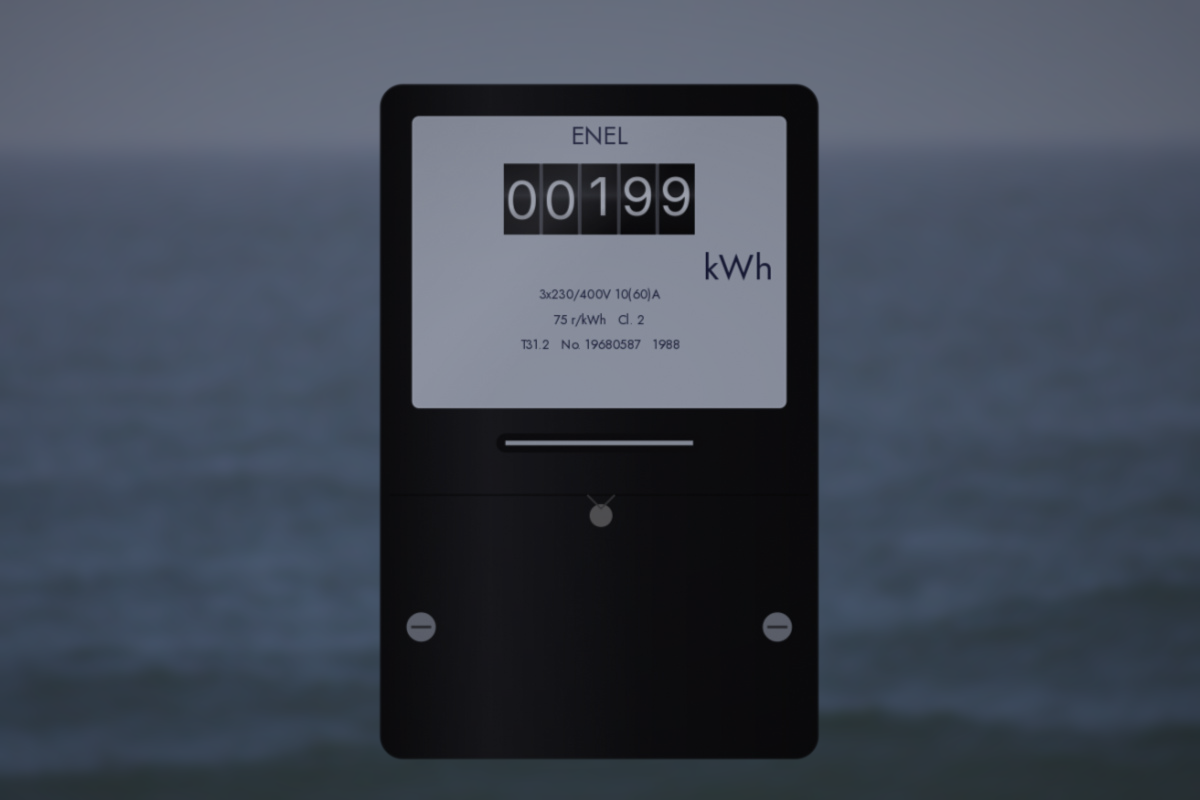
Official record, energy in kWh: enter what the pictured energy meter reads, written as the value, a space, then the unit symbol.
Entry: 199 kWh
